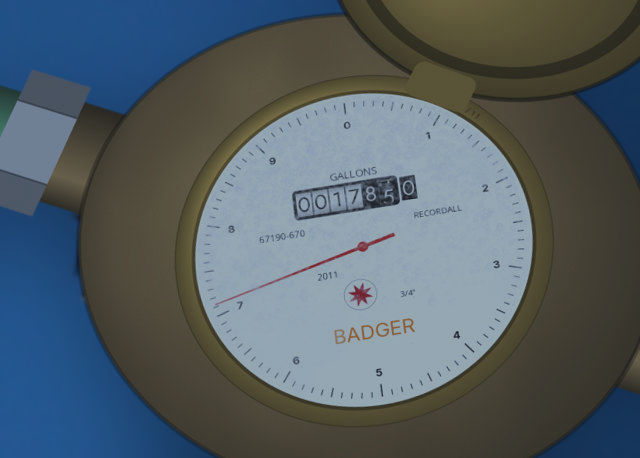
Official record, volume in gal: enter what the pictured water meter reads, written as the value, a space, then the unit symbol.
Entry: 17847.1 gal
